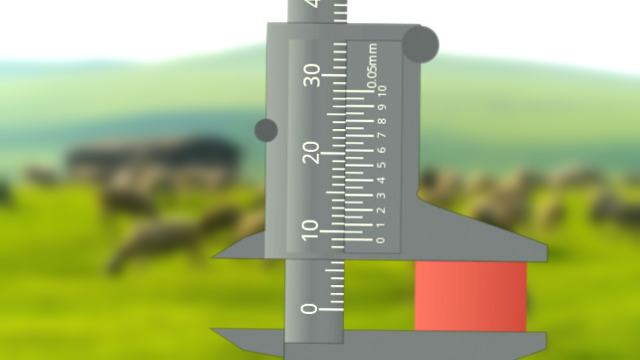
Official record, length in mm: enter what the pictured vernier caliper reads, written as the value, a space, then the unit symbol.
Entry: 9.0 mm
